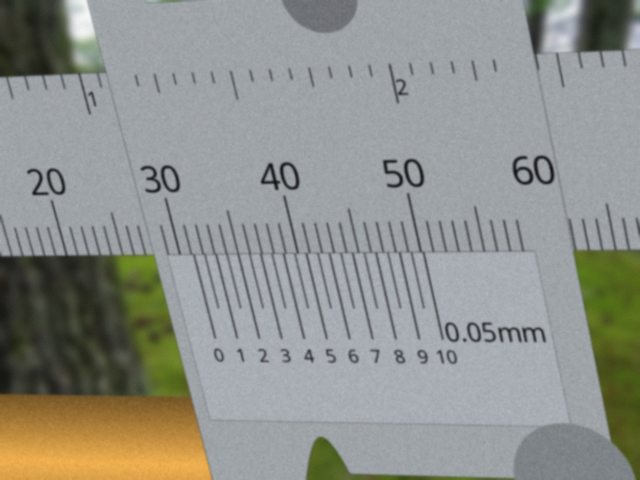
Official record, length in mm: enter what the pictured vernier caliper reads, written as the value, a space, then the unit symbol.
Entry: 31.2 mm
